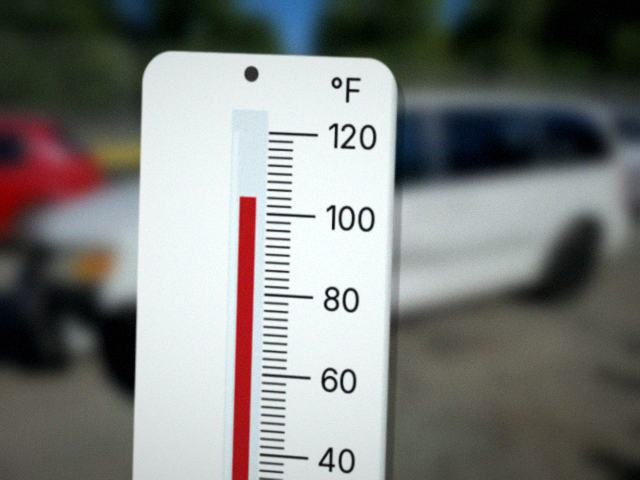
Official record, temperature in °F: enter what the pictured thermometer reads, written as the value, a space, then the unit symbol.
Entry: 104 °F
